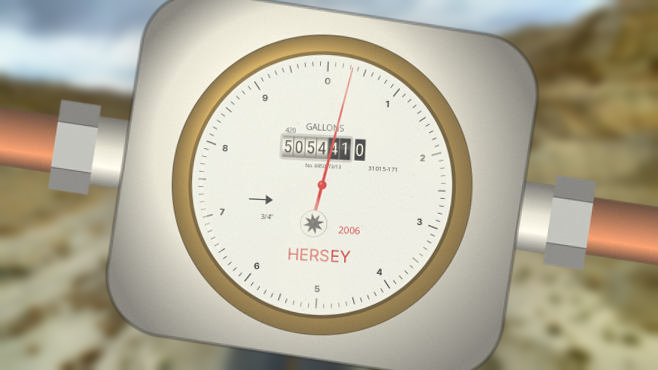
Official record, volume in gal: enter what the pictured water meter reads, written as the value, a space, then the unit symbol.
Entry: 5054410.3 gal
